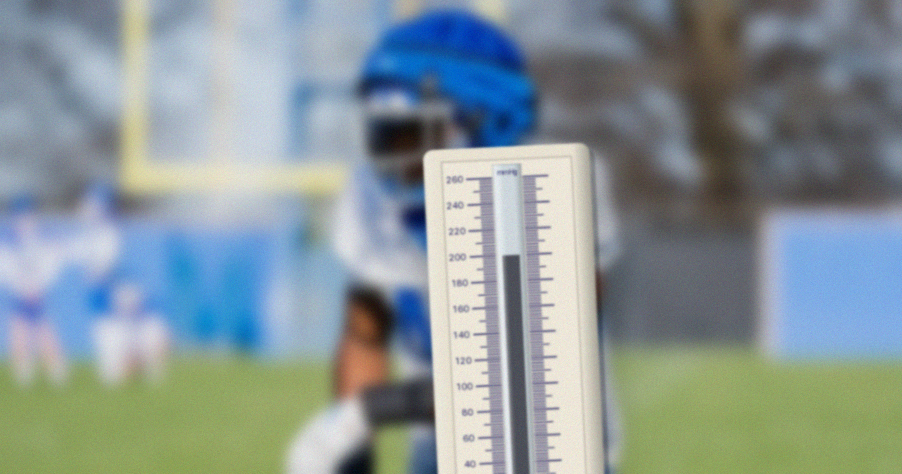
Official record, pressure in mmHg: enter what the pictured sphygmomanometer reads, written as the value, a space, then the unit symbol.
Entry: 200 mmHg
